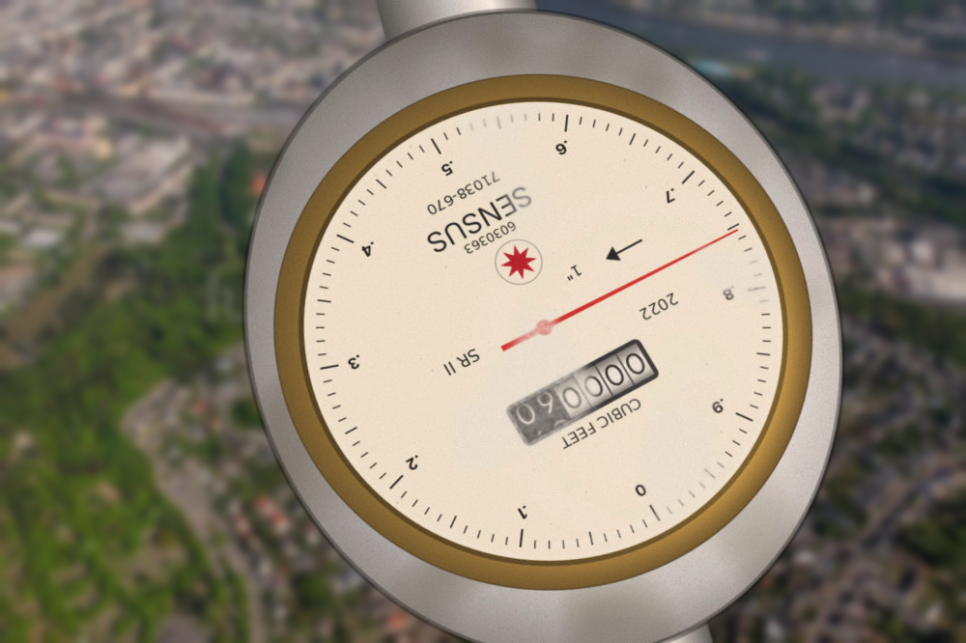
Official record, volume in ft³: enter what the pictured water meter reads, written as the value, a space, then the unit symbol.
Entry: 59.75 ft³
